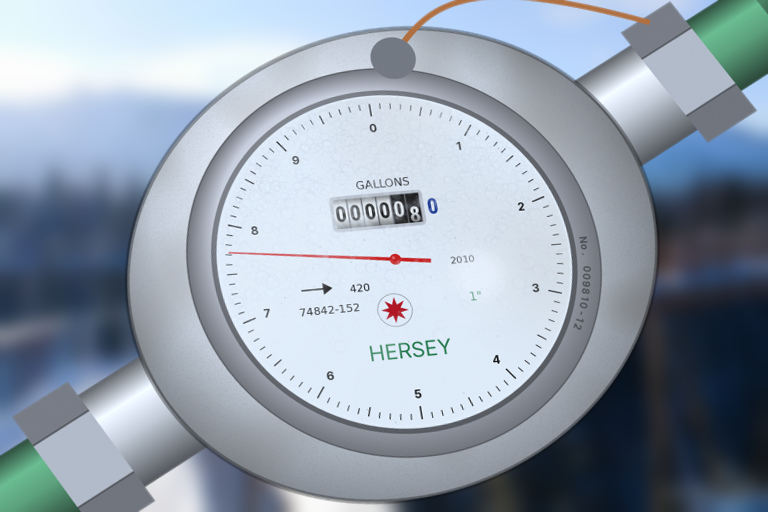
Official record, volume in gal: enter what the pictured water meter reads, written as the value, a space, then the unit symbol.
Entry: 77.7 gal
